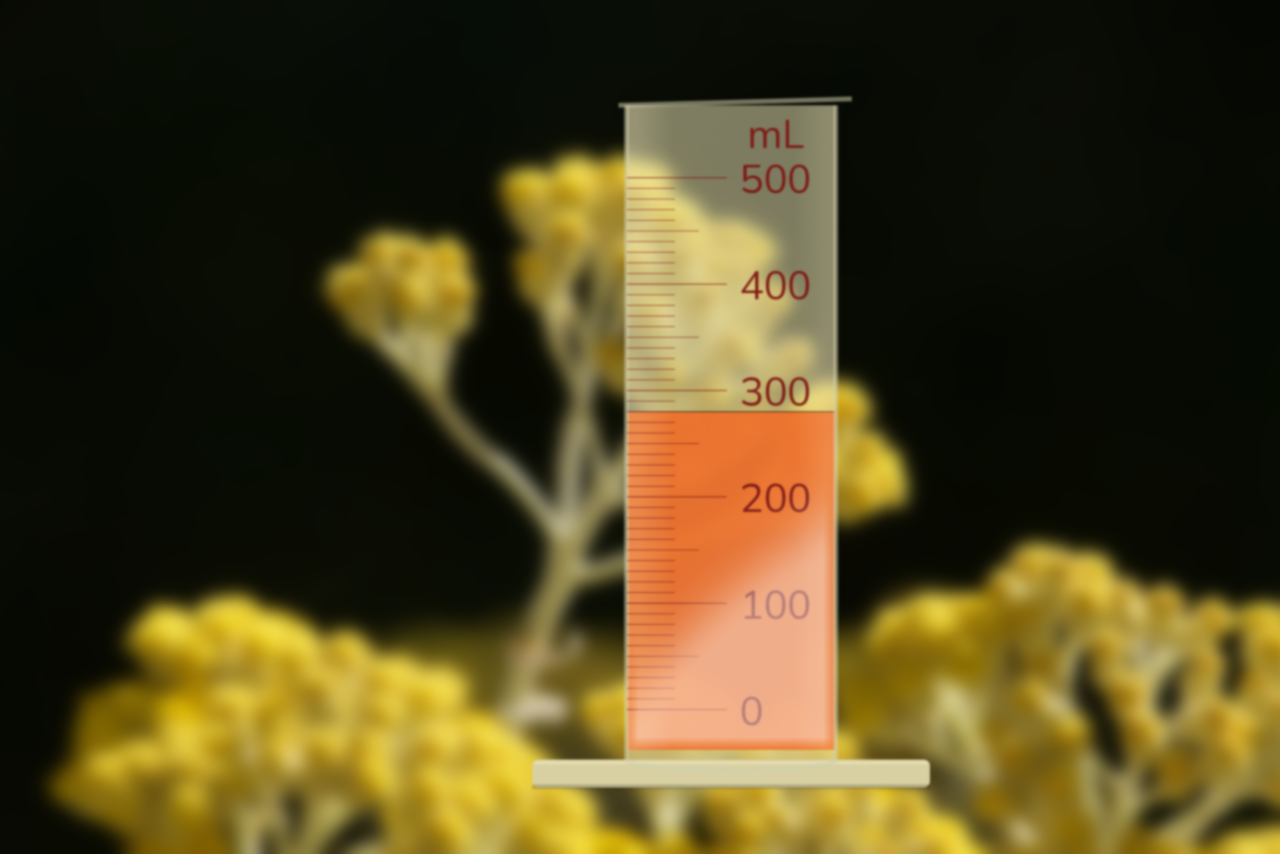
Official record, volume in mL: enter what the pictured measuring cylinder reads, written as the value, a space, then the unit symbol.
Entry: 280 mL
